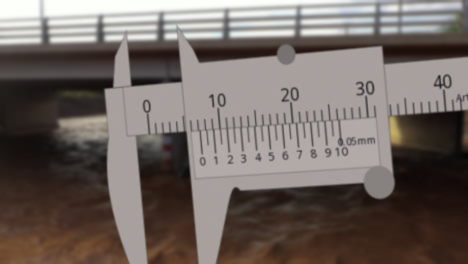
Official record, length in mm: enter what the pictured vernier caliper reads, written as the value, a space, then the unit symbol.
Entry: 7.2 mm
